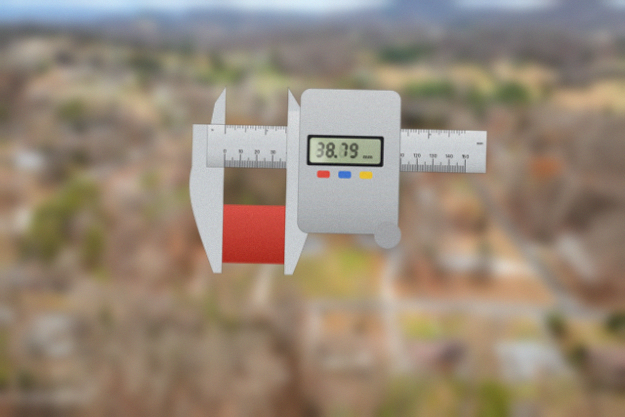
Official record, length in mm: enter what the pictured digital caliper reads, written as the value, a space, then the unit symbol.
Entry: 38.79 mm
